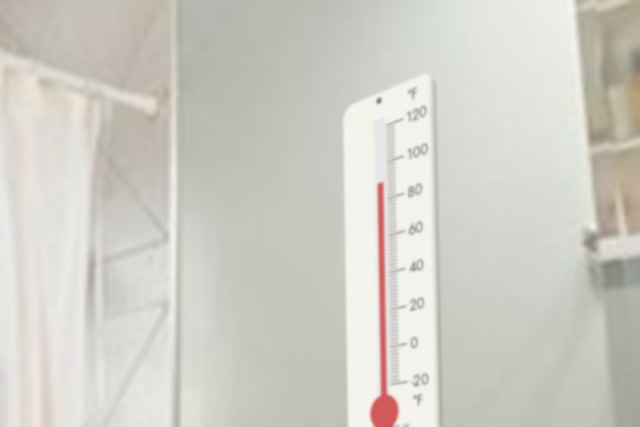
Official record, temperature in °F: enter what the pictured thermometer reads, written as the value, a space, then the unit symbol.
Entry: 90 °F
